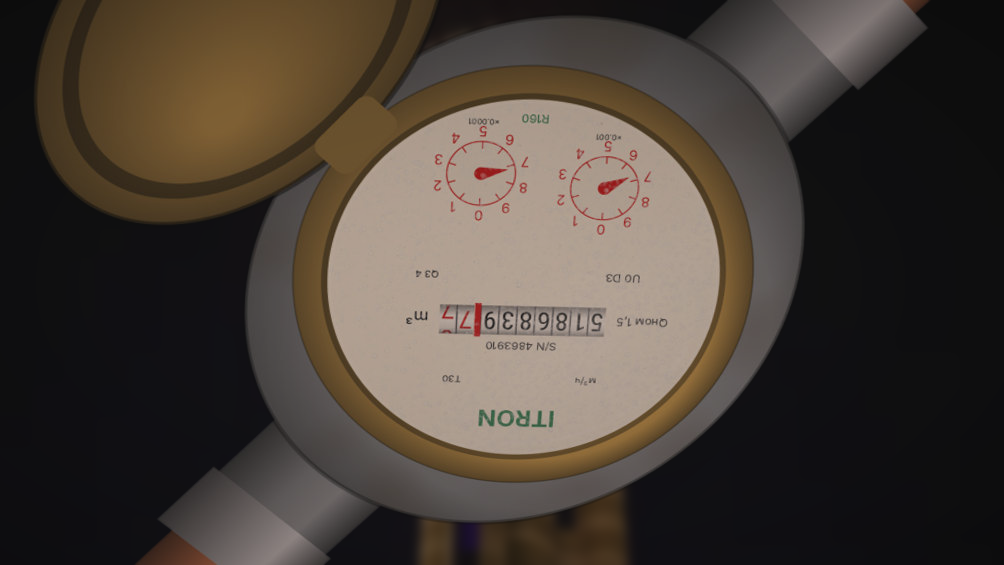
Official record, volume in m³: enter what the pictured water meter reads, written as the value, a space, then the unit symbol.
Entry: 5186839.7667 m³
